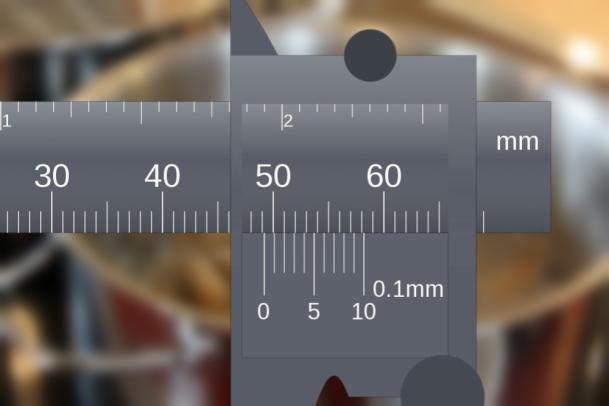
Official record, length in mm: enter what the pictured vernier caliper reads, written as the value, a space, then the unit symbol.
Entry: 49.2 mm
